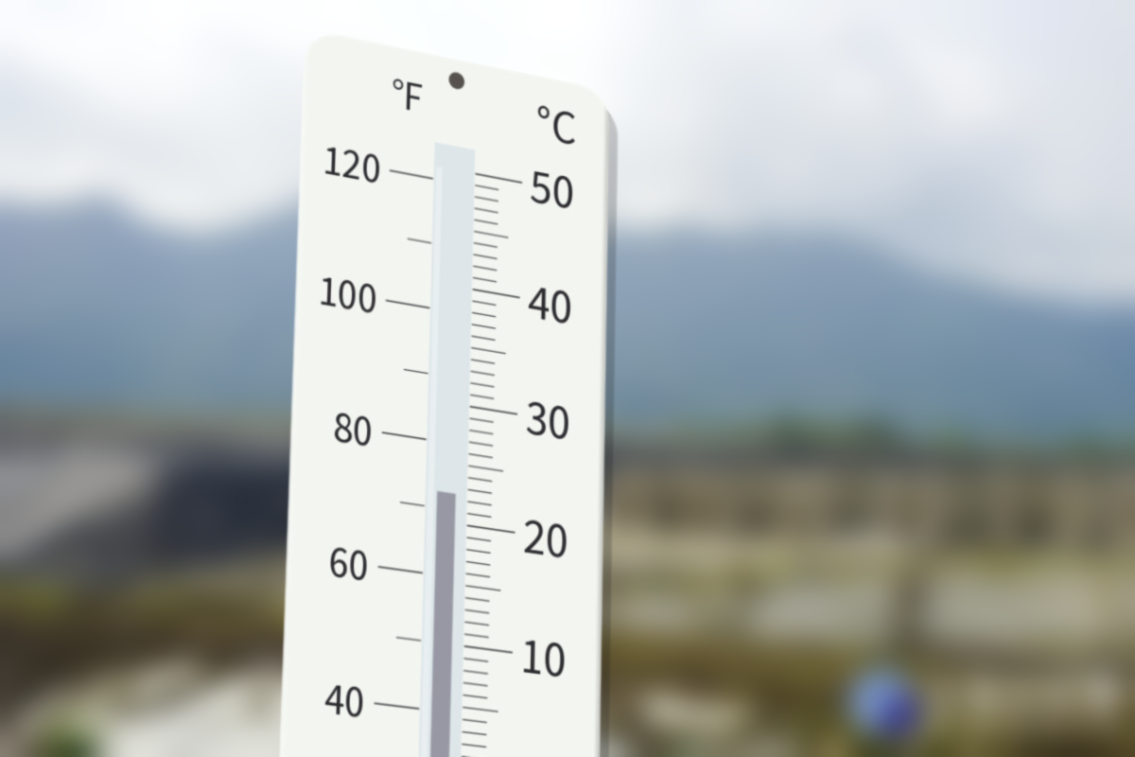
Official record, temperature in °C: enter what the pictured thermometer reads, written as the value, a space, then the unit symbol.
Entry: 22.5 °C
